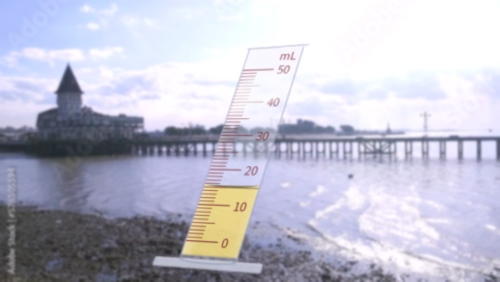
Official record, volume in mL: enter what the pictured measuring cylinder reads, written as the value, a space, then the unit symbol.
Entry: 15 mL
